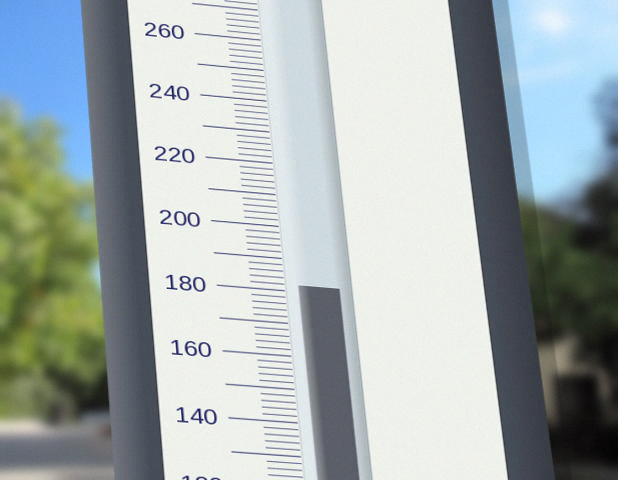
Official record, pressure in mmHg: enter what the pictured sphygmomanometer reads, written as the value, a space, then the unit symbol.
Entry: 182 mmHg
